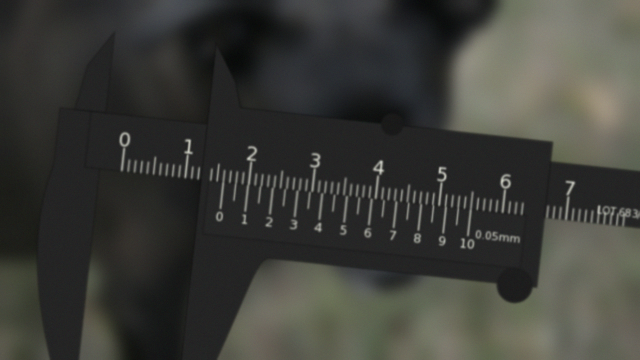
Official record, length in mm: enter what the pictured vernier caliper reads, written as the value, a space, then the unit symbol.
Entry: 16.0 mm
